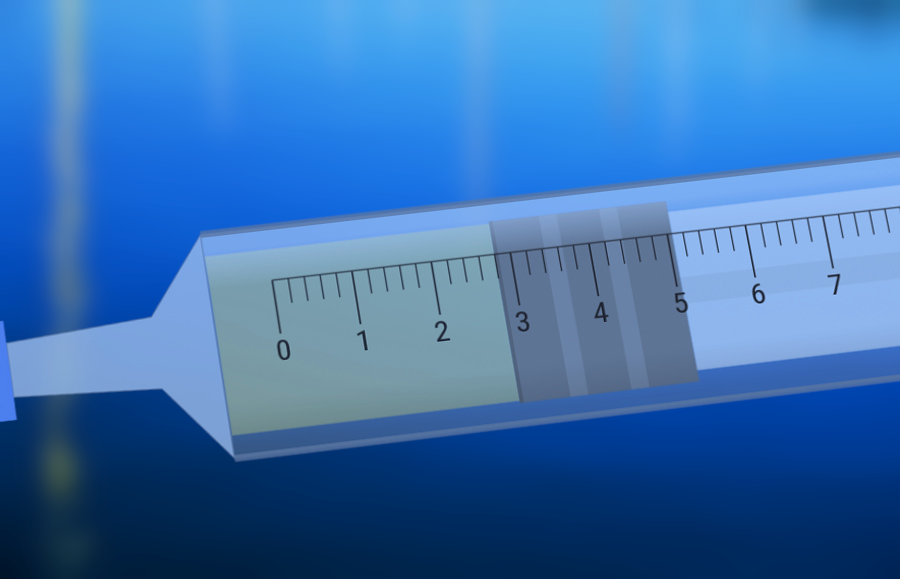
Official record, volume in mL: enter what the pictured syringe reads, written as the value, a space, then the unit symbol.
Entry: 2.8 mL
